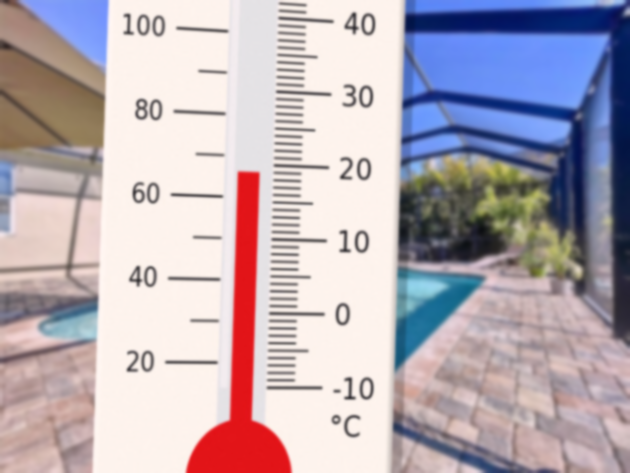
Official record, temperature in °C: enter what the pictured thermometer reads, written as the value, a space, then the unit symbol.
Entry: 19 °C
